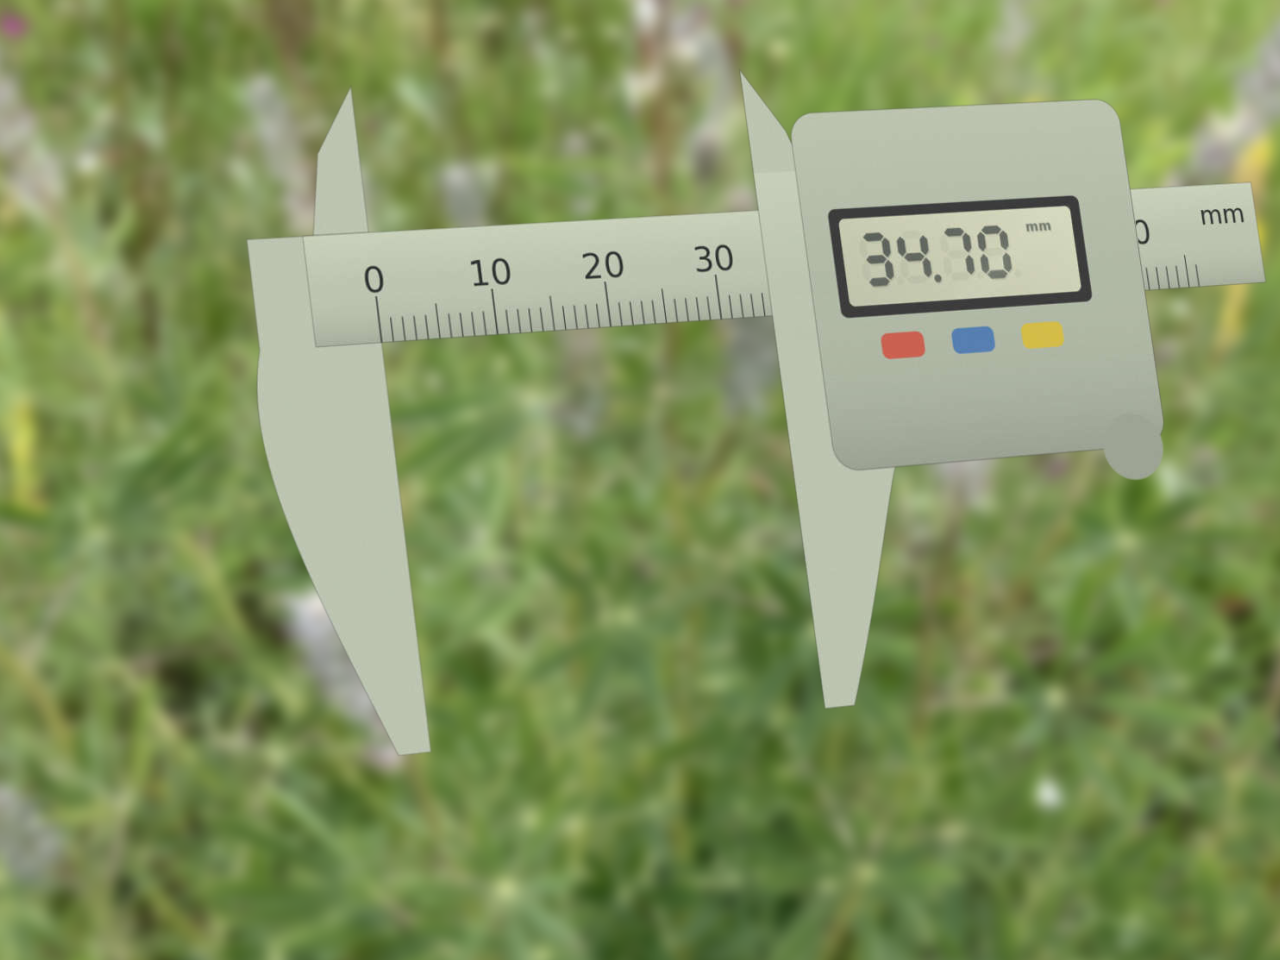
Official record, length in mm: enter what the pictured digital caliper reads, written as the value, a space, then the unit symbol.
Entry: 34.70 mm
